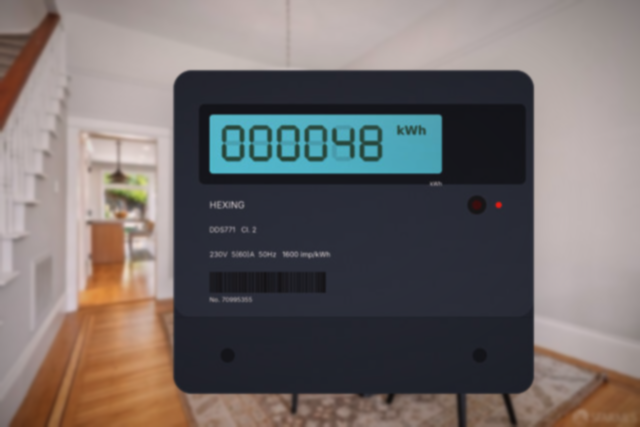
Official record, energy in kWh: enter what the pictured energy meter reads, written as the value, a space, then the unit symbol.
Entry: 48 kWh
